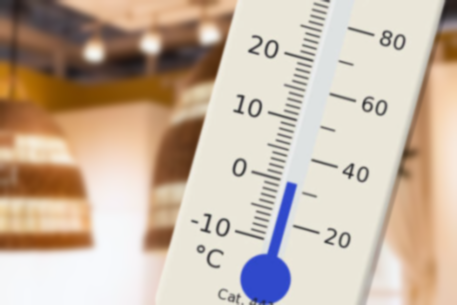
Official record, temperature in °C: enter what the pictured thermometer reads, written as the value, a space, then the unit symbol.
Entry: 0 °C
